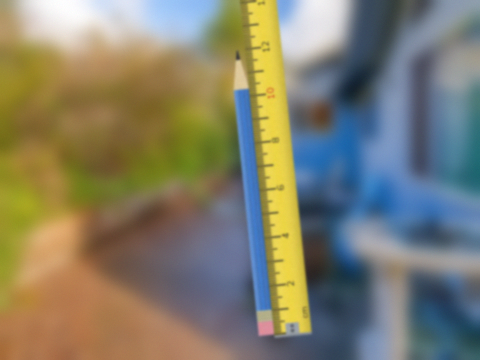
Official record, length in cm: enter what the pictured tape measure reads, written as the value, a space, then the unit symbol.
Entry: 12 cm
